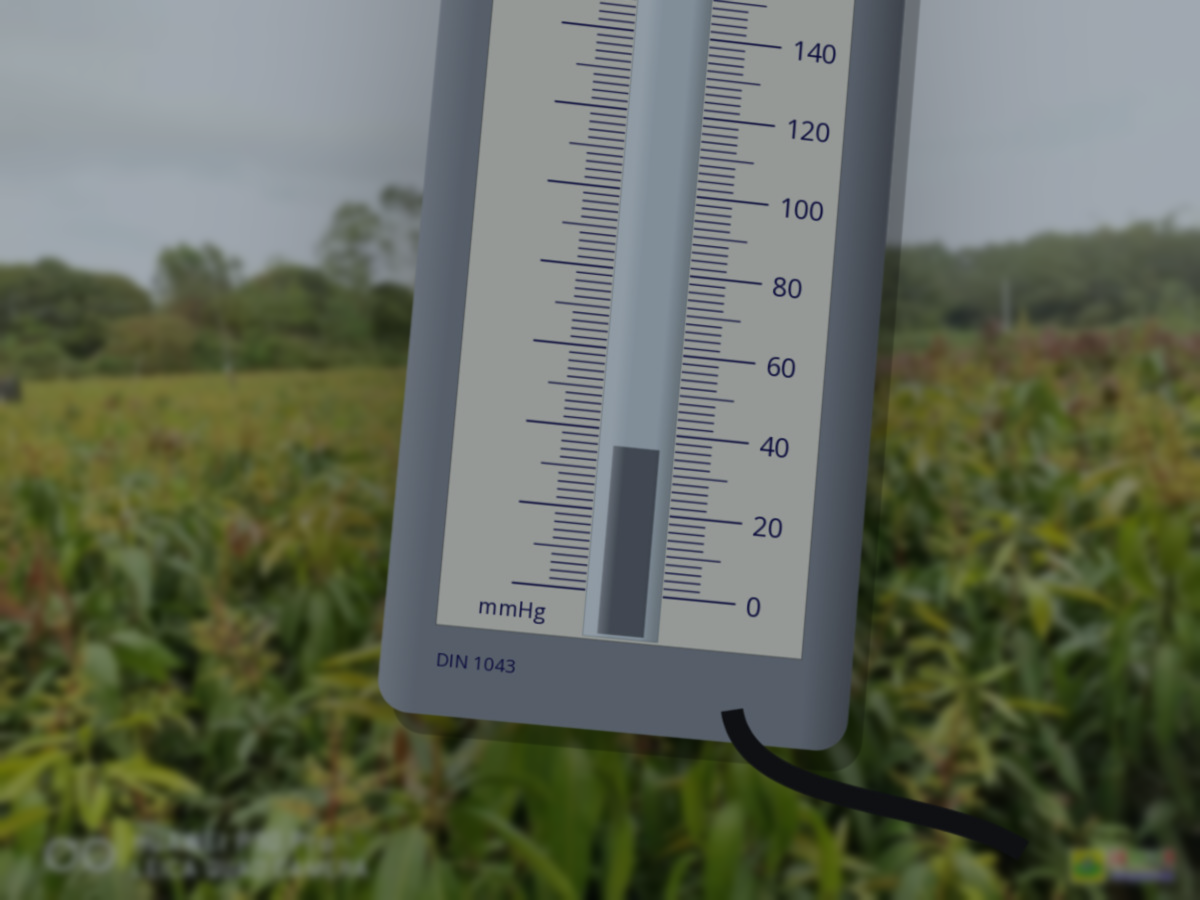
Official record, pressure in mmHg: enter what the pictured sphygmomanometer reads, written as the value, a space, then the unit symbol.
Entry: 36 mmHg
